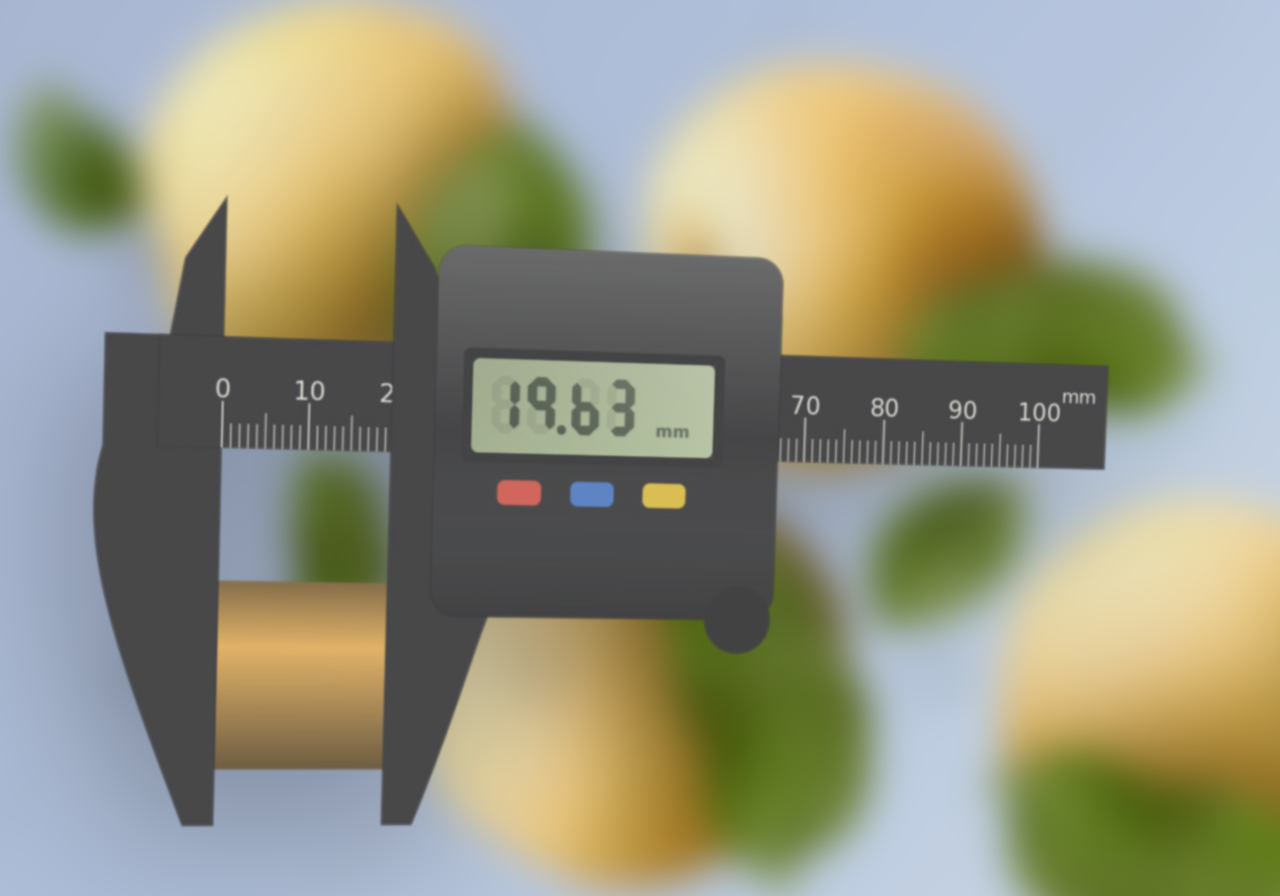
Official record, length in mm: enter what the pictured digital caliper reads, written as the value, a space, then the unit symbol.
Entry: 19.63 mm
